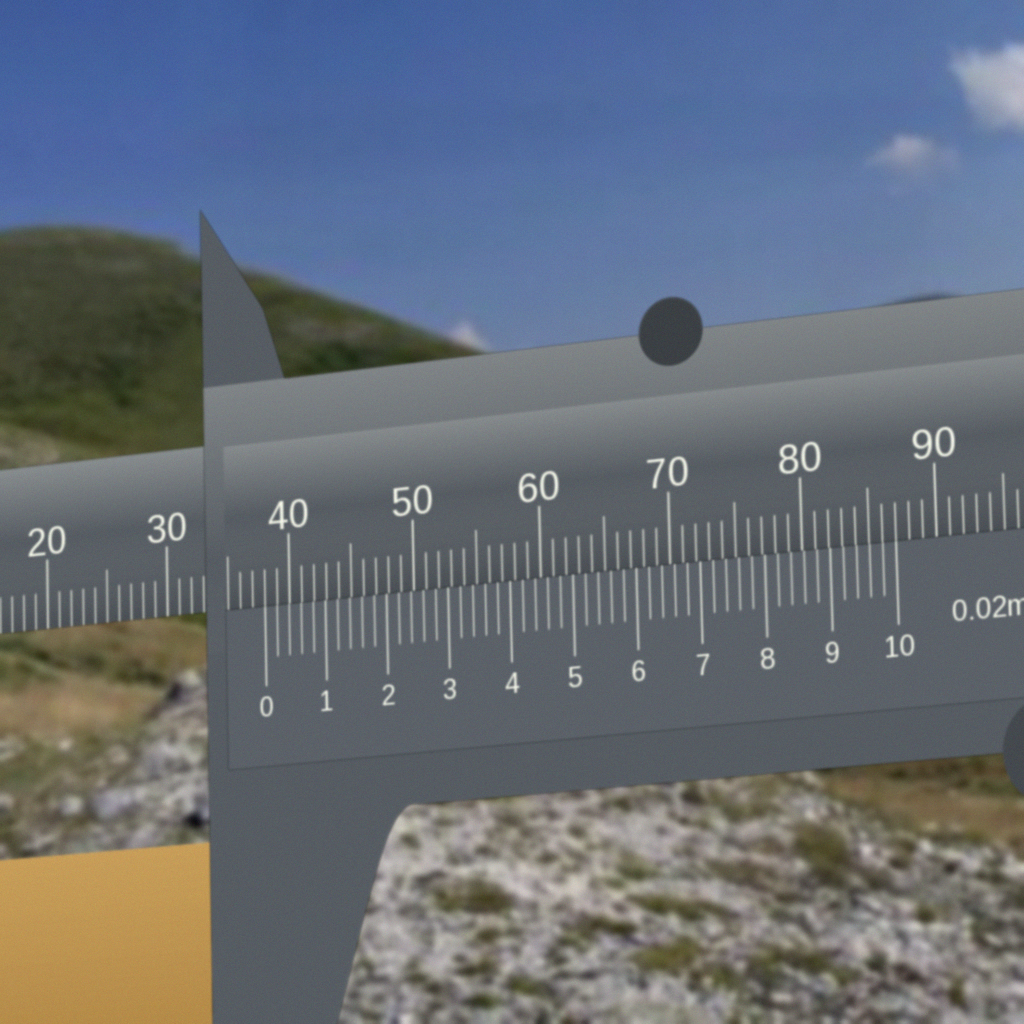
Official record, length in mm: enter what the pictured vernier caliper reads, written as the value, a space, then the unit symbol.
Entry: 38.0 mm
